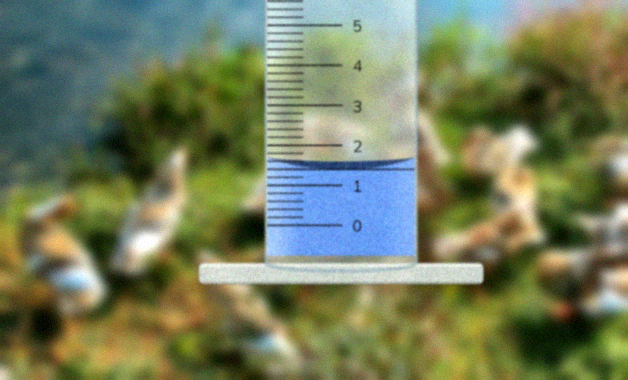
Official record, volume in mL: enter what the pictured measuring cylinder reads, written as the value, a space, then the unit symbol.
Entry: 1.4 mL
